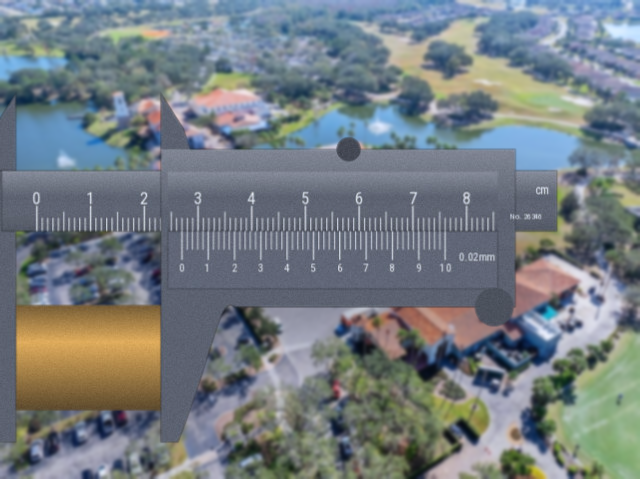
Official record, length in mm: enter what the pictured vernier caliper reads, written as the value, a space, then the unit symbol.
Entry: 27.0 mm
